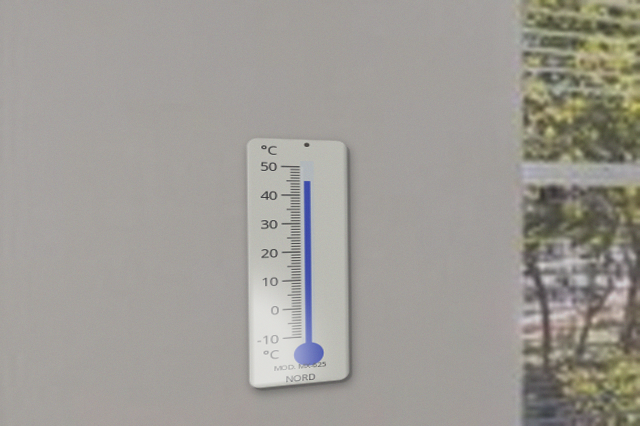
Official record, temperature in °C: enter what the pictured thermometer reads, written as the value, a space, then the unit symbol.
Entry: 45 °C
